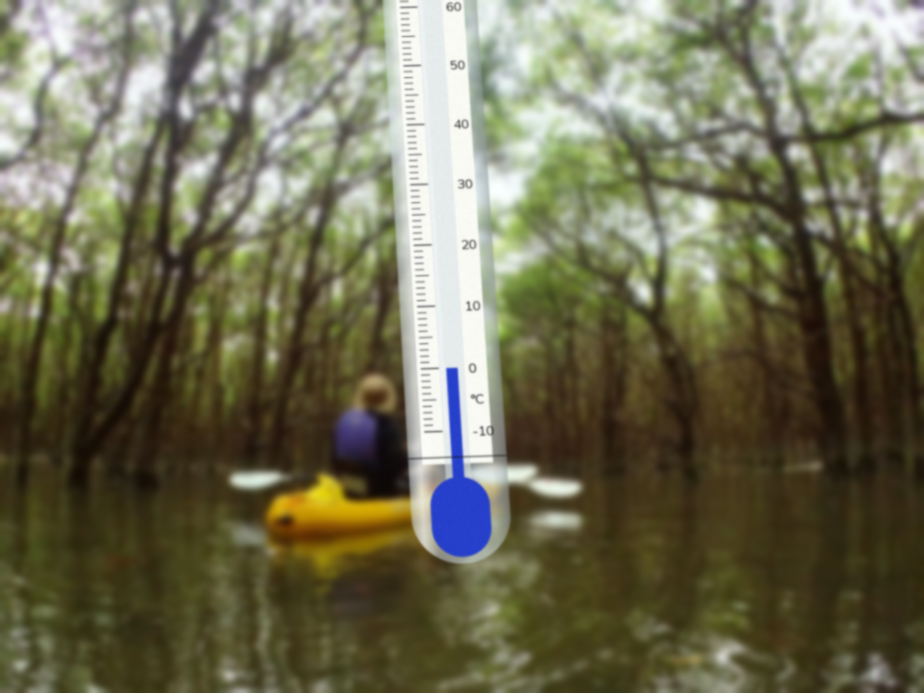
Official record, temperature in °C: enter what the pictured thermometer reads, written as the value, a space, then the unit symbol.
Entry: 0 °C
